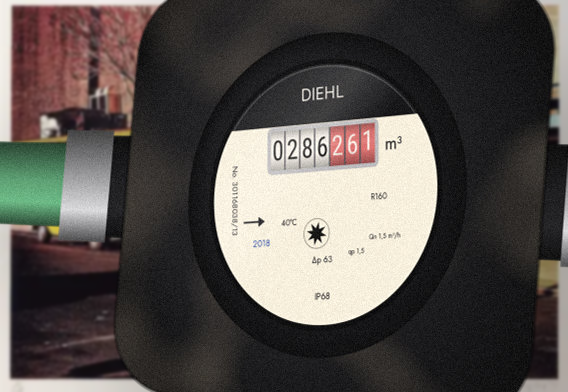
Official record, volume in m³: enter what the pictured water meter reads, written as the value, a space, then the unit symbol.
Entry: 286.261 m³
